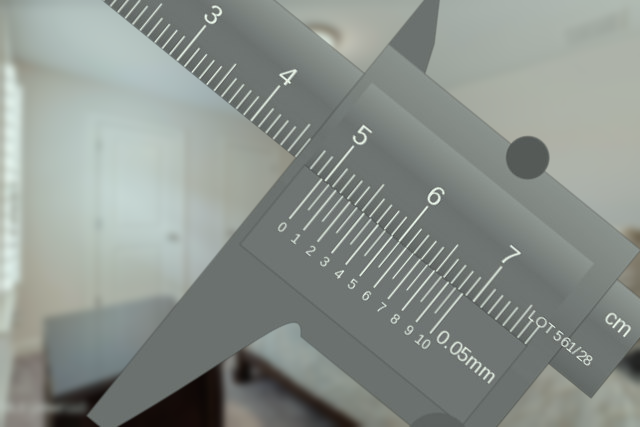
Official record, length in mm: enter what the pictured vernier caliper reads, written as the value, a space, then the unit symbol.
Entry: 49.6 mm
